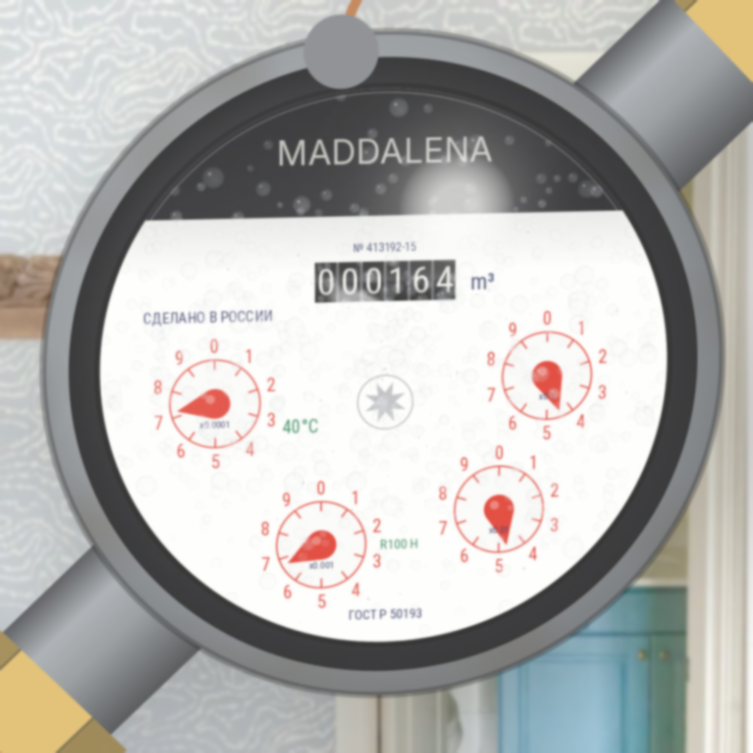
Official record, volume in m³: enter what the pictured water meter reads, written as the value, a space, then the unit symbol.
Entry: 164.4467 m³
